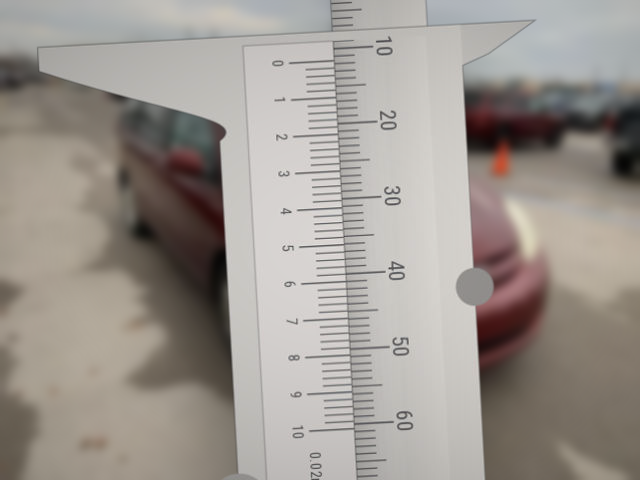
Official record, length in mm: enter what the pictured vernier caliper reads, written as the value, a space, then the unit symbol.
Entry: 11.6 mm
